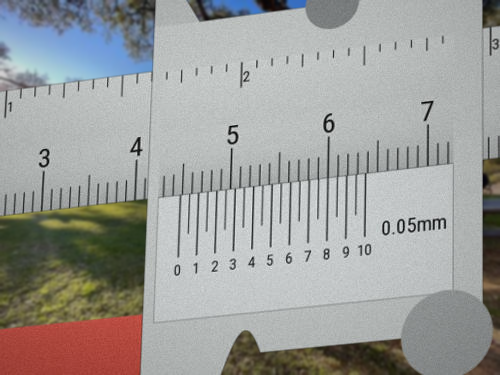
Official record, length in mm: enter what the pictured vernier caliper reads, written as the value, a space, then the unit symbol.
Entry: 44.8 mm
